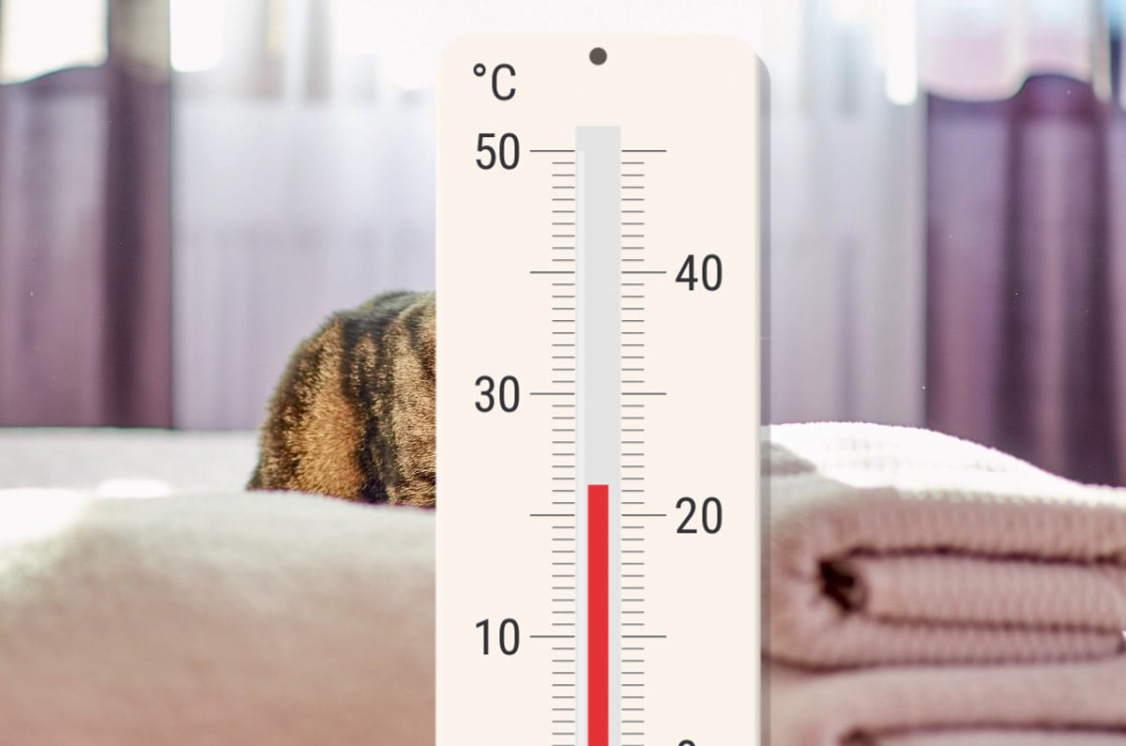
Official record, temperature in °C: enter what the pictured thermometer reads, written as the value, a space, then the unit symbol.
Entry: 22.5 °C
